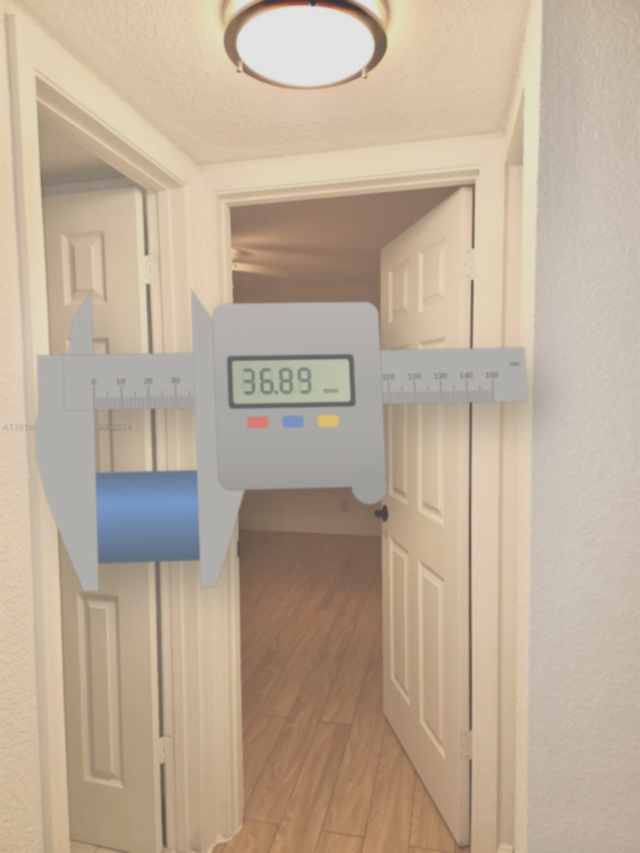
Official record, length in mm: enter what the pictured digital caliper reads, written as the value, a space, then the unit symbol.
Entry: 36.89 mm
